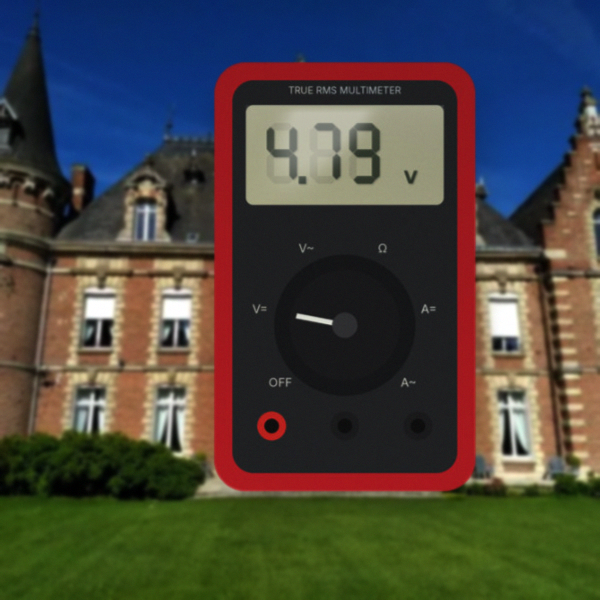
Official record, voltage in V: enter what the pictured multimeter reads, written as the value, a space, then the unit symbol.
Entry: 4.79 V
